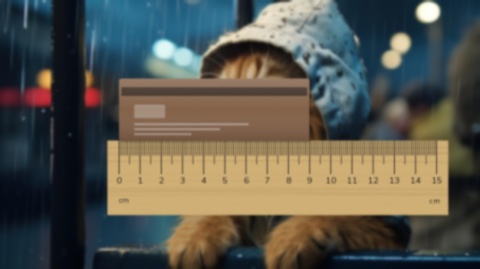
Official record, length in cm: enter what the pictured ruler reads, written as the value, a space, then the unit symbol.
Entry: 9 cm
